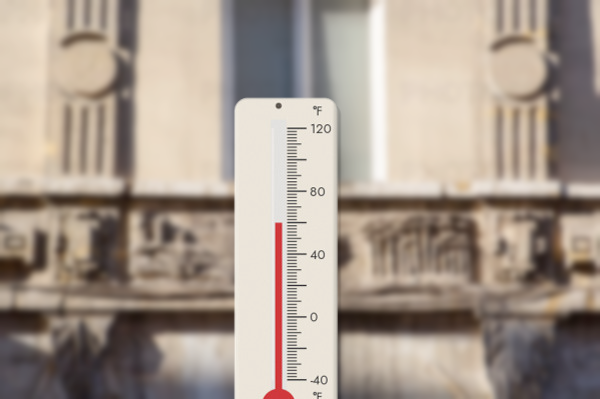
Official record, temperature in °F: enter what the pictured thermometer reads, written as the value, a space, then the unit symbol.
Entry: 60 °F
